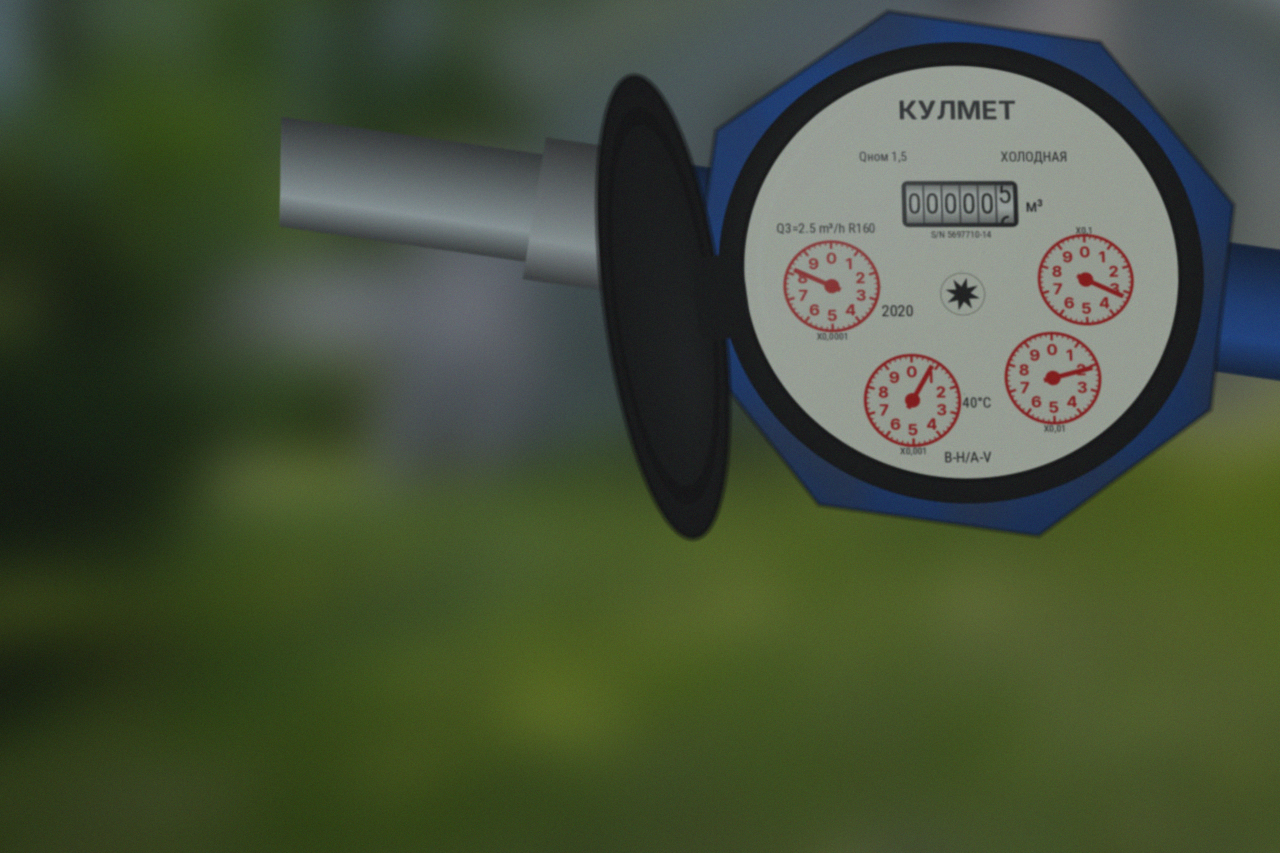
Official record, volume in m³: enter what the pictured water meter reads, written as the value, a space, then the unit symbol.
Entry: 5.3208 m³
